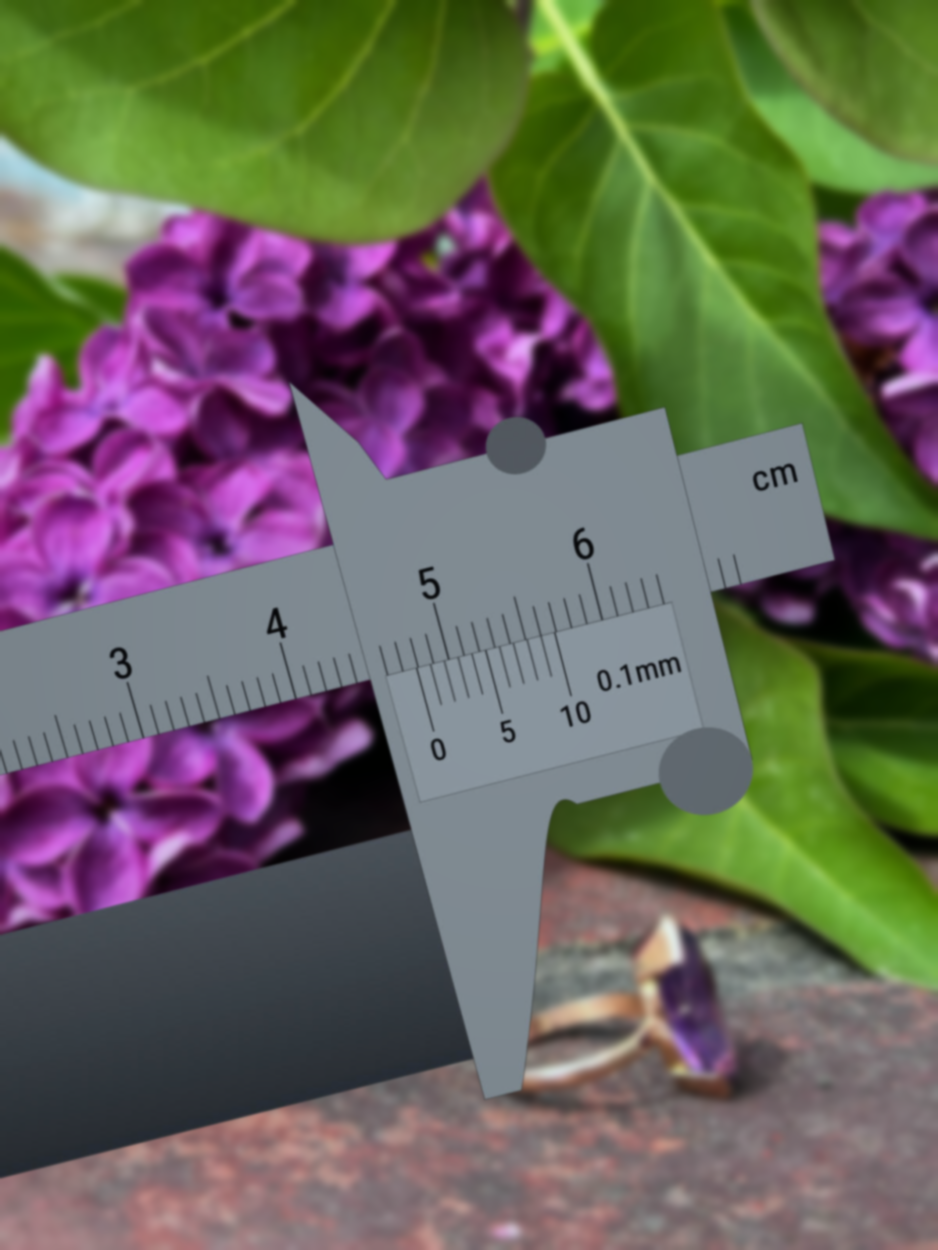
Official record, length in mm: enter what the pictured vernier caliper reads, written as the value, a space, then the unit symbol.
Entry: 47.9 mm
